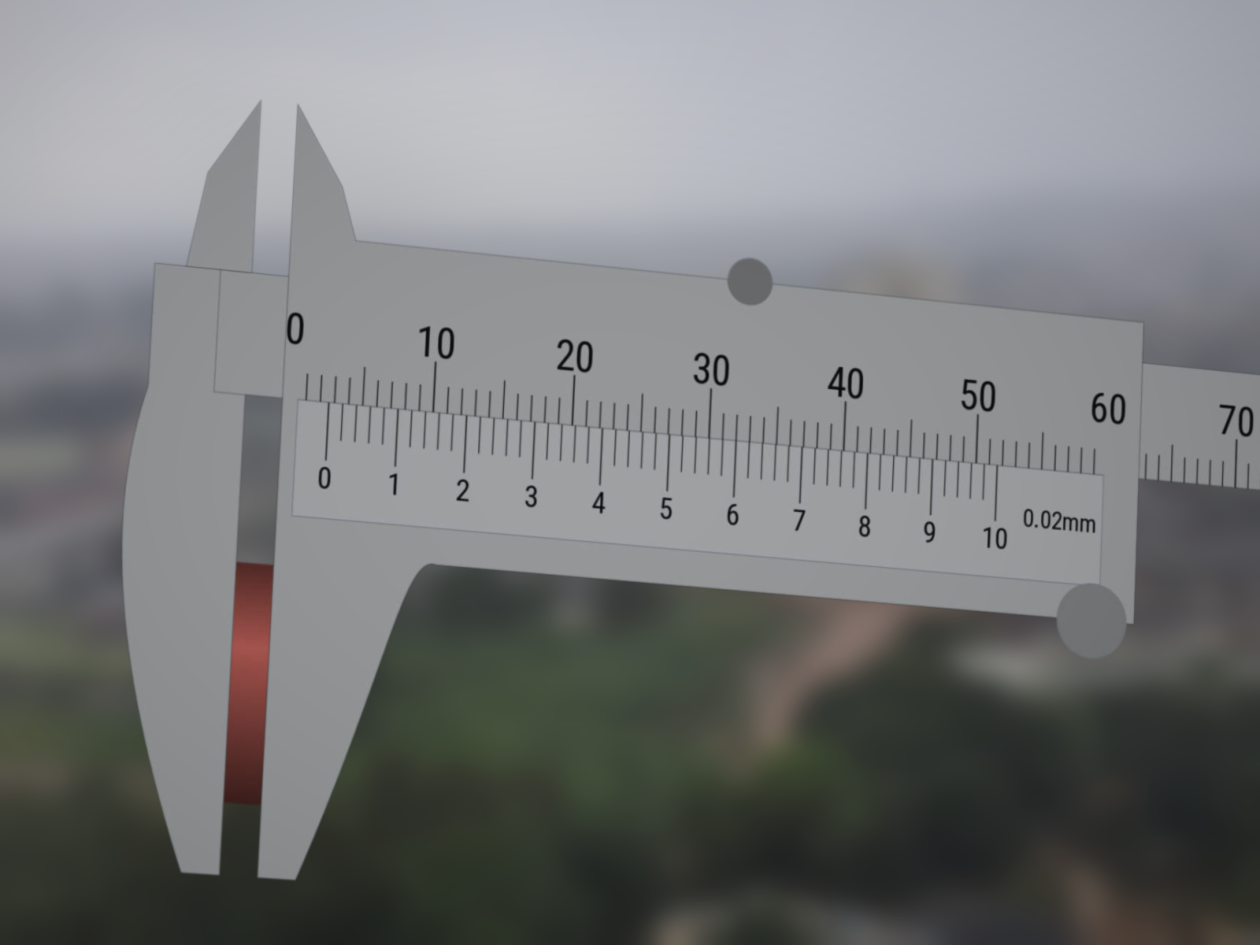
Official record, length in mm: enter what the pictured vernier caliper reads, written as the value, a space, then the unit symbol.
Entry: 2.6 mm
